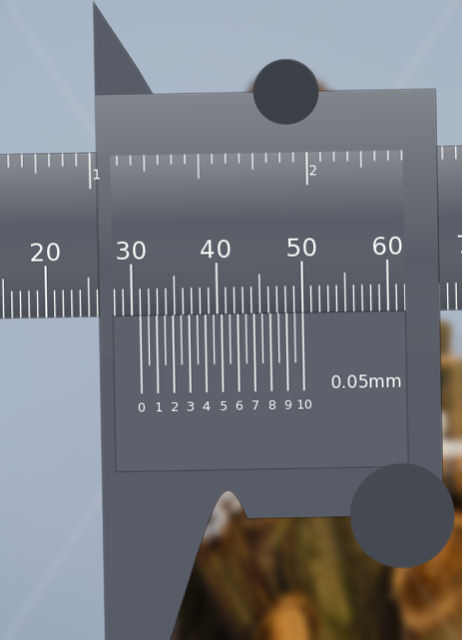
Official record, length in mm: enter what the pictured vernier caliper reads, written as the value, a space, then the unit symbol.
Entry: 31.0 mm
